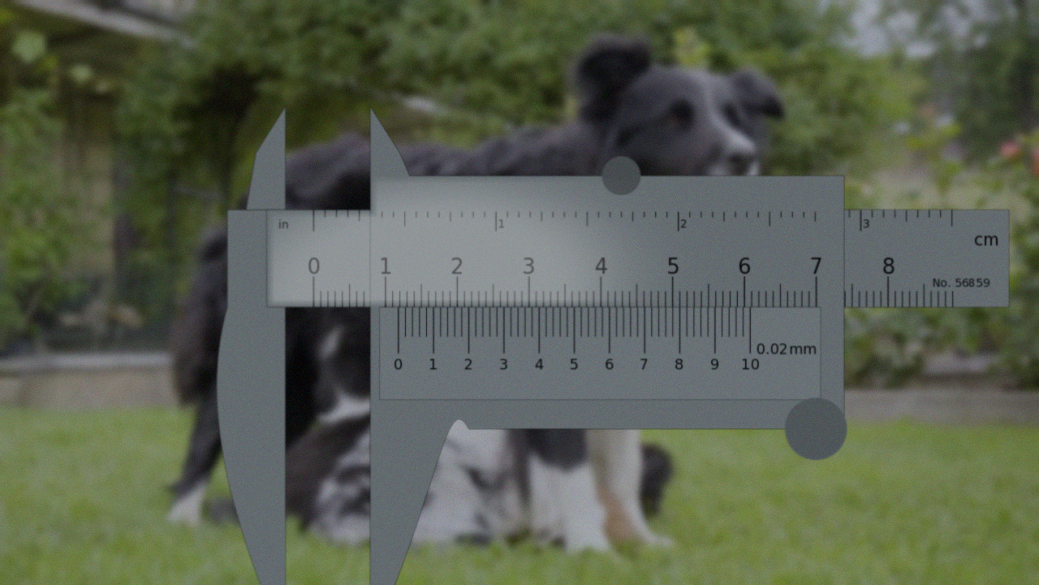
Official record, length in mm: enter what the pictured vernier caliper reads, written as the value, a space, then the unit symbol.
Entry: 11.8 mm
